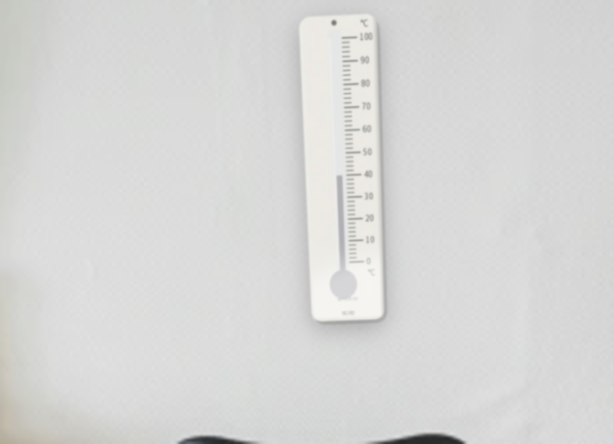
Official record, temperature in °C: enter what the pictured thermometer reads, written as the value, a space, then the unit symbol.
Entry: 40 °C
